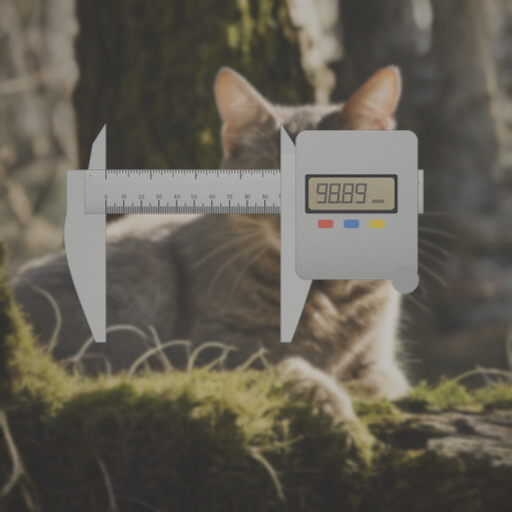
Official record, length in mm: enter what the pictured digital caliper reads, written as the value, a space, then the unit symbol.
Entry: 98.89 mm
